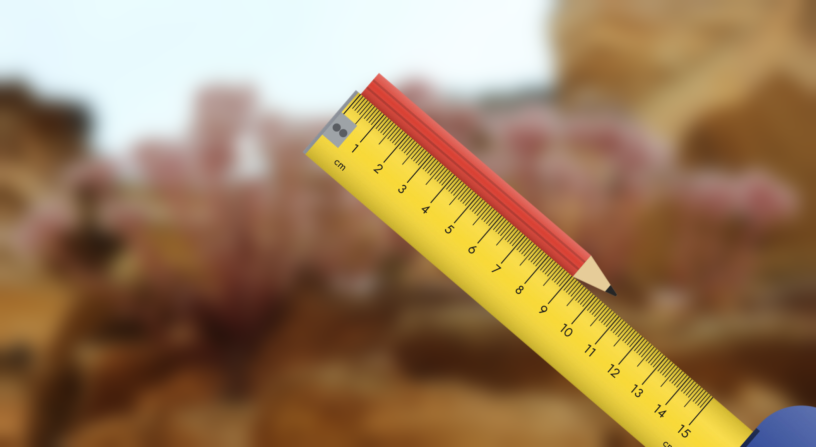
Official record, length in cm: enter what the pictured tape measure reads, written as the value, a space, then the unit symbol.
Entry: 10.5 cm
